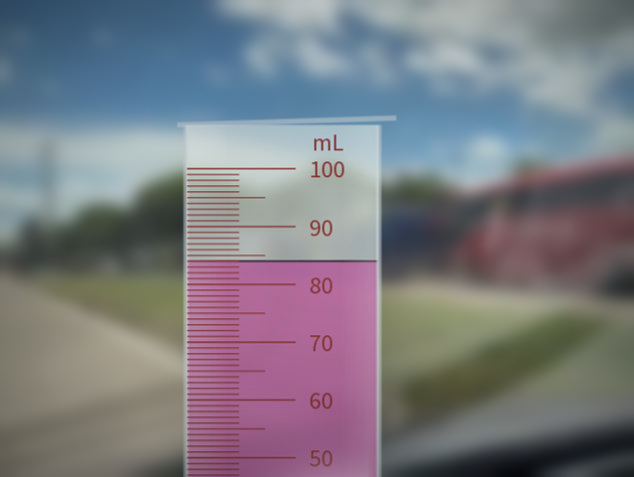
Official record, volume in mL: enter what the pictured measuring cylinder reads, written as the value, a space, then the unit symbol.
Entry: 84 mL
